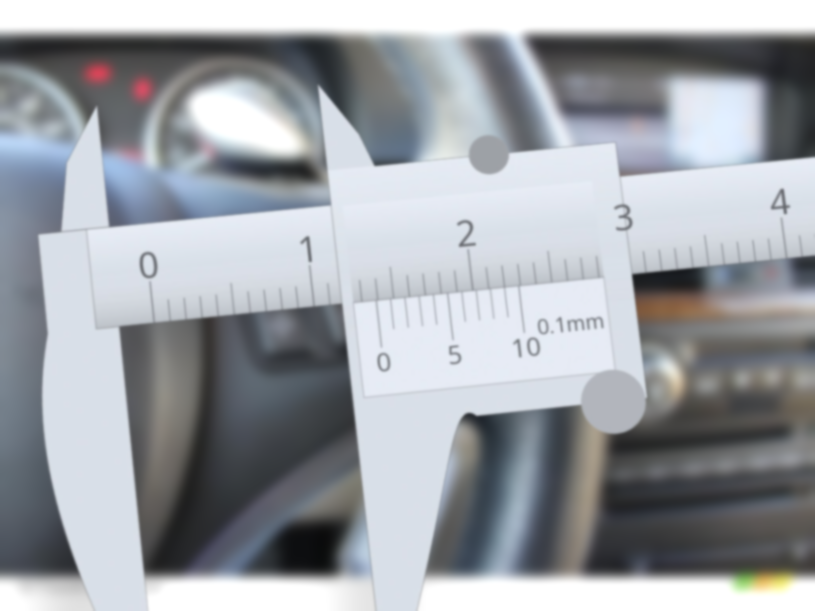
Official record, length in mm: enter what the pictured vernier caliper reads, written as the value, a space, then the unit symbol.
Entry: 13.9 mm
